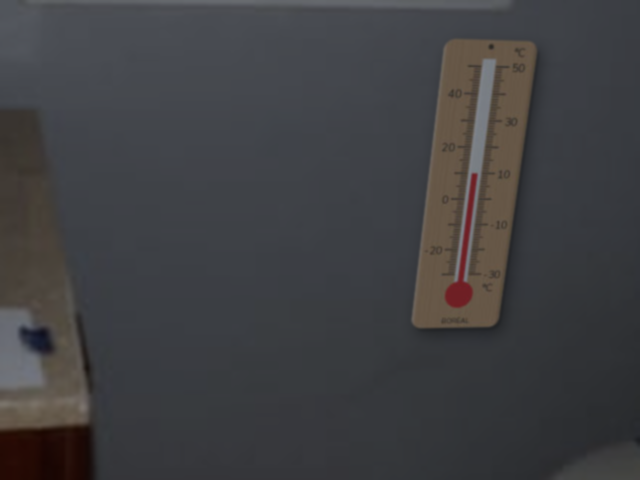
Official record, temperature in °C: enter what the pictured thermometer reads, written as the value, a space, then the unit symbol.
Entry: 10 °C
